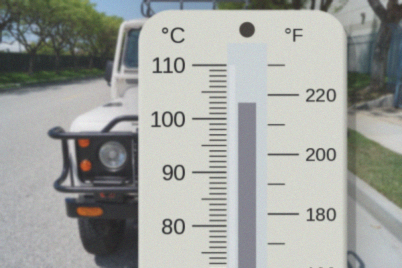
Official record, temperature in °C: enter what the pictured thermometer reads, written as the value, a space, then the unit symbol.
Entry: 103 °C
